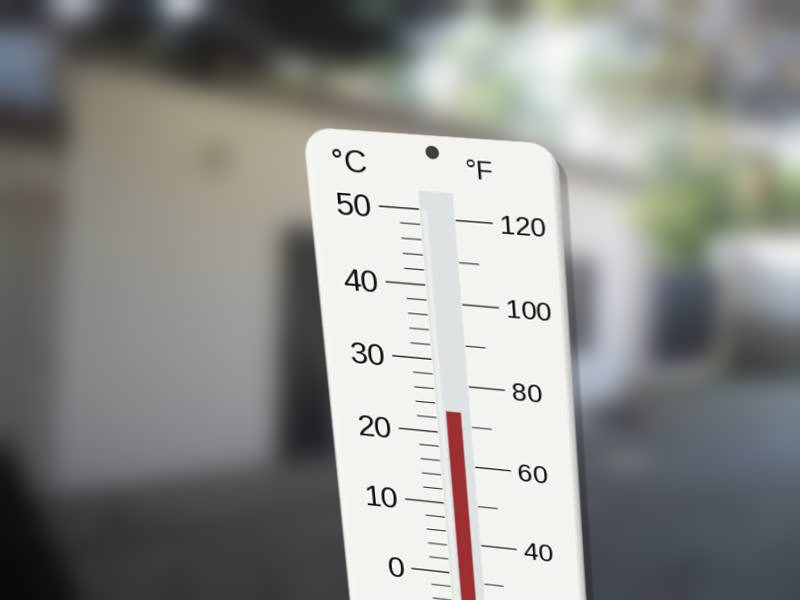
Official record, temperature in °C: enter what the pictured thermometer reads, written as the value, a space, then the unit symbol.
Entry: 23 °C
